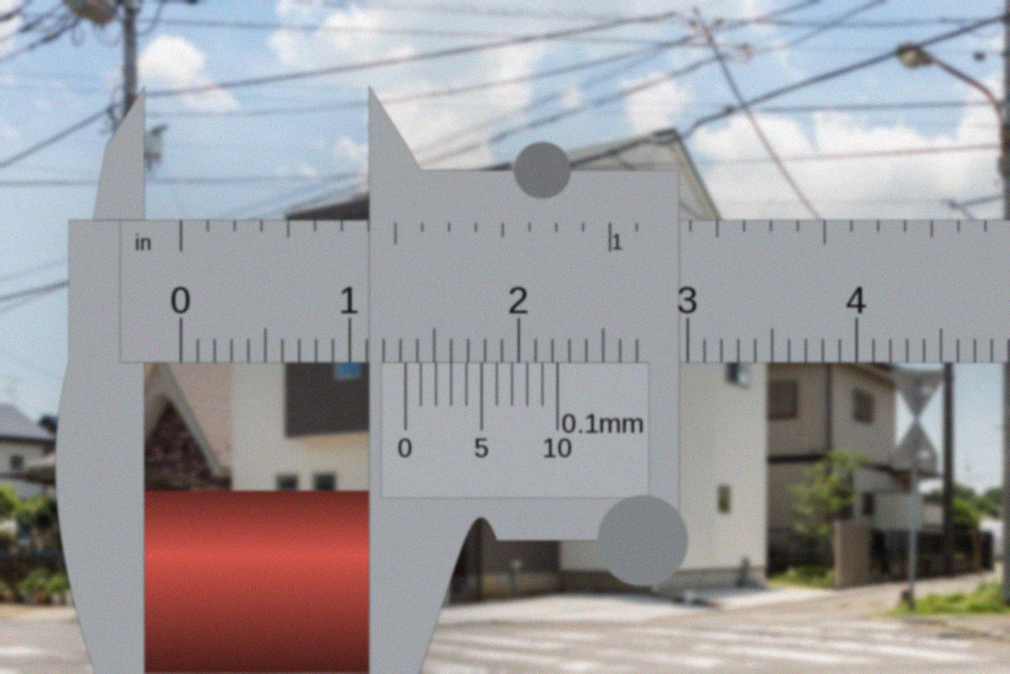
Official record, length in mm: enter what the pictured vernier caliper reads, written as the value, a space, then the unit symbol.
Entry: 13.3 mm
